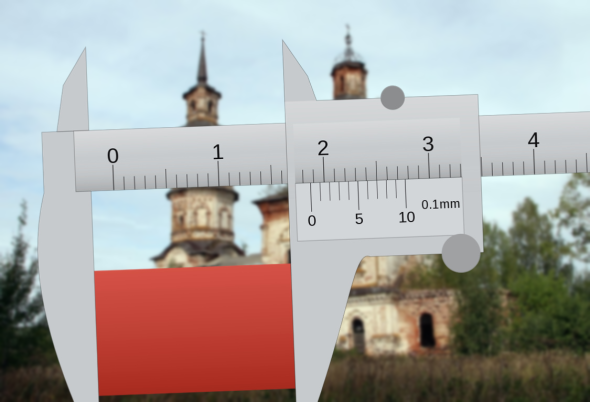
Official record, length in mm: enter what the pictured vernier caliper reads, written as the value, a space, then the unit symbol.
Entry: 18.7 mm
